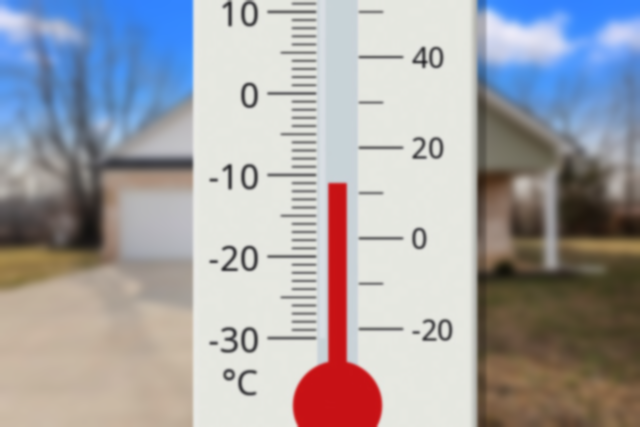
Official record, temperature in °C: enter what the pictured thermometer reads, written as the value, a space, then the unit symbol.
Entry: -11 °C
